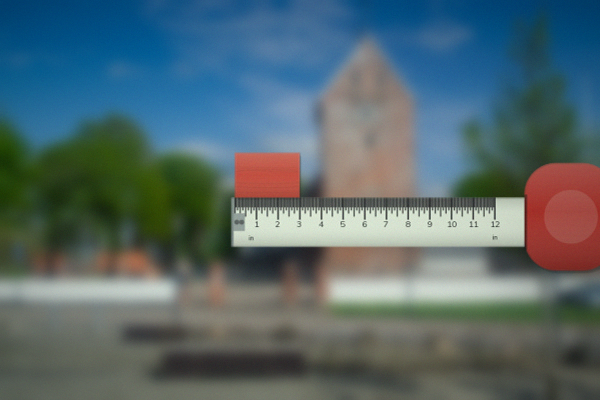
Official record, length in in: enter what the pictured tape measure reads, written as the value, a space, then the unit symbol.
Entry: 3 in
